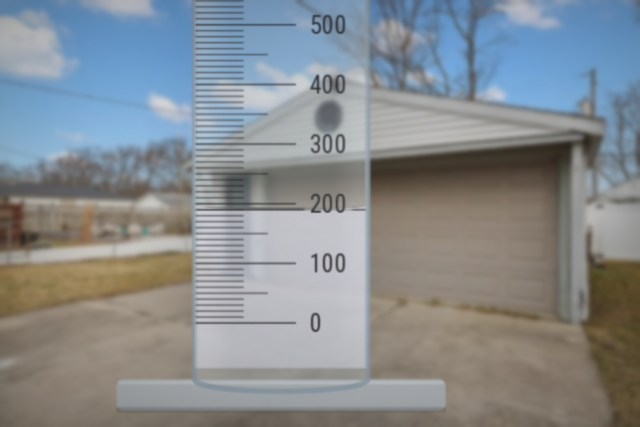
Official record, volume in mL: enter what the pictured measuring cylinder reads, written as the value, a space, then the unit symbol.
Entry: 190 mL
